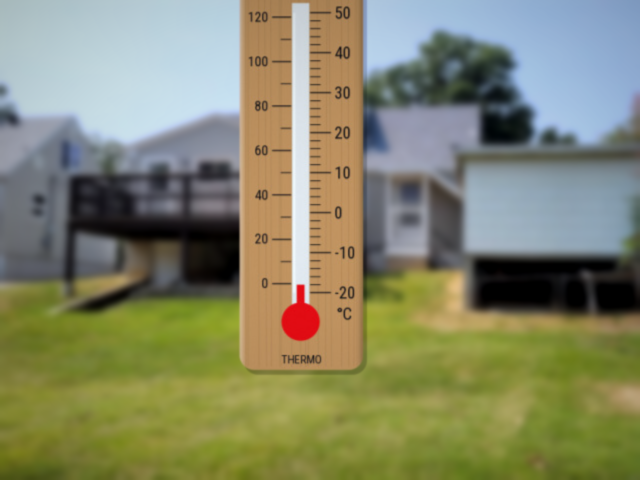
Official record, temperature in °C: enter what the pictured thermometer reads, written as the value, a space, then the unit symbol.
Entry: -18 °C
